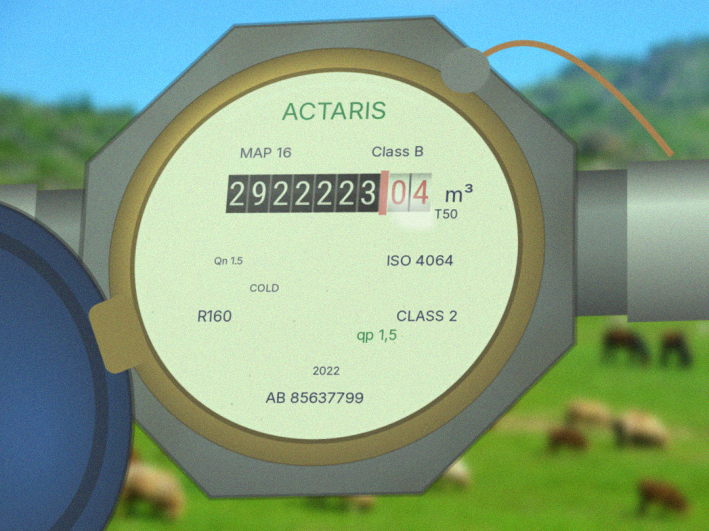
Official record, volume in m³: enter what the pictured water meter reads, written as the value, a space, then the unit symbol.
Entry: 2922223.04 m³
